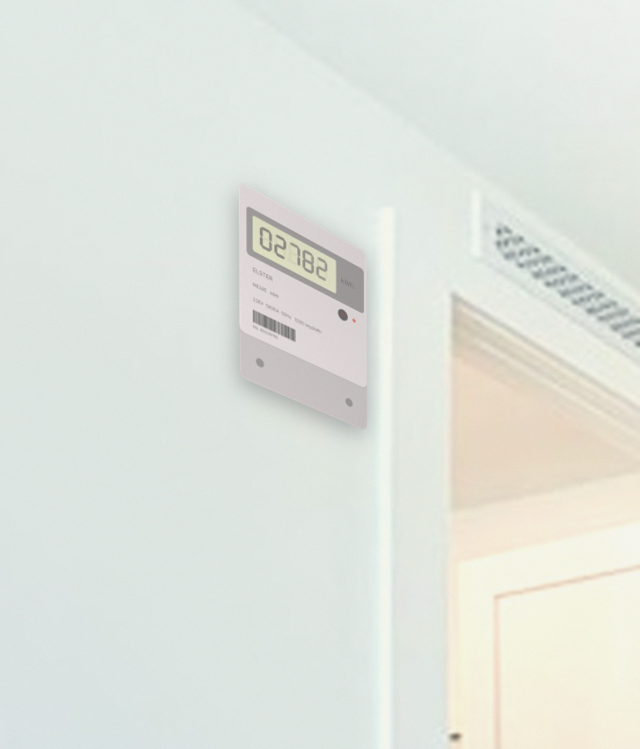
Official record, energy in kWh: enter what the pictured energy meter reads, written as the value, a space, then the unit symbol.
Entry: 2782 kWh
